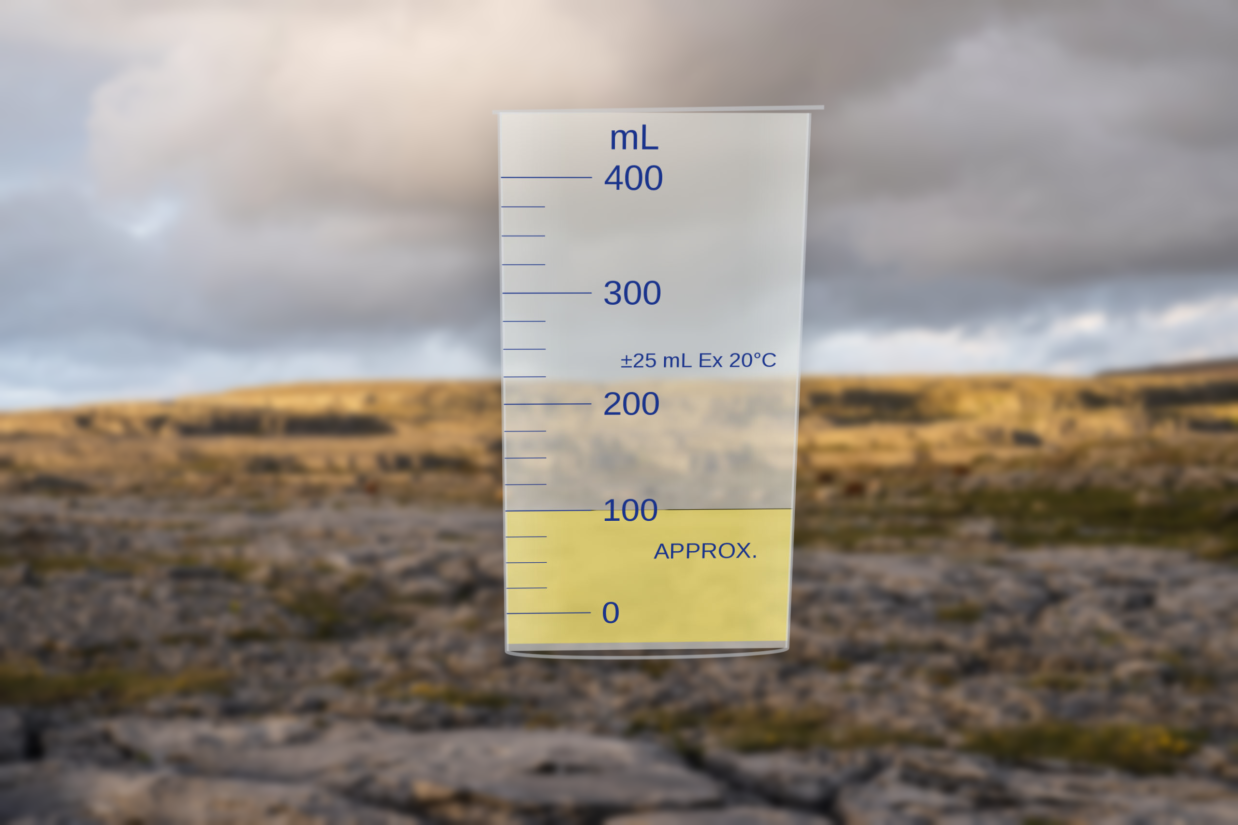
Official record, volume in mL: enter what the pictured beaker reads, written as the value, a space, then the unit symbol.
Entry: 100 mL
